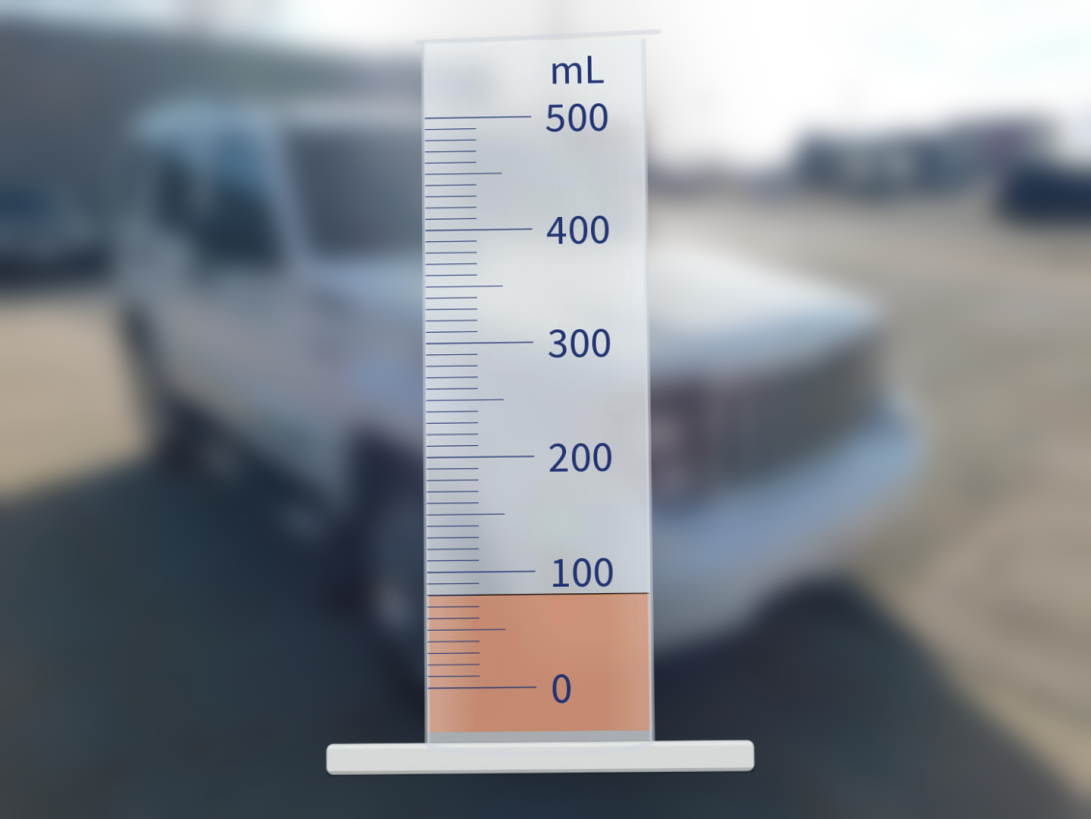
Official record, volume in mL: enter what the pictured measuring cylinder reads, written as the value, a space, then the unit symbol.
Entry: 80 mL
